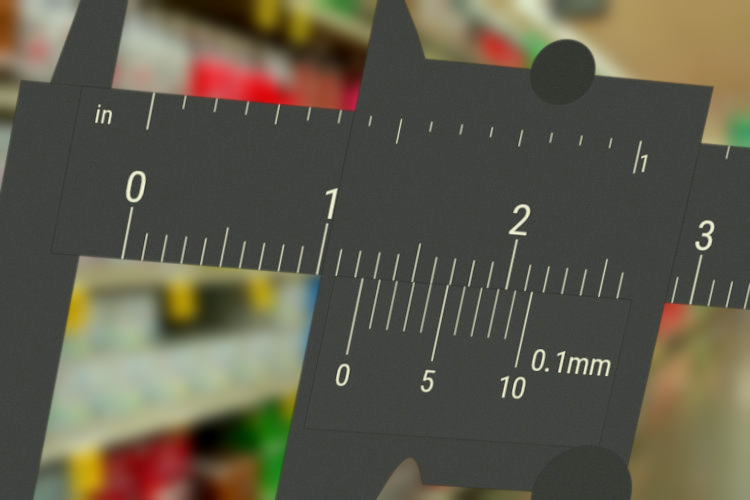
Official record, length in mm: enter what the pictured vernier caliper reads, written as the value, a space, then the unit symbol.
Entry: 12.4 mm
